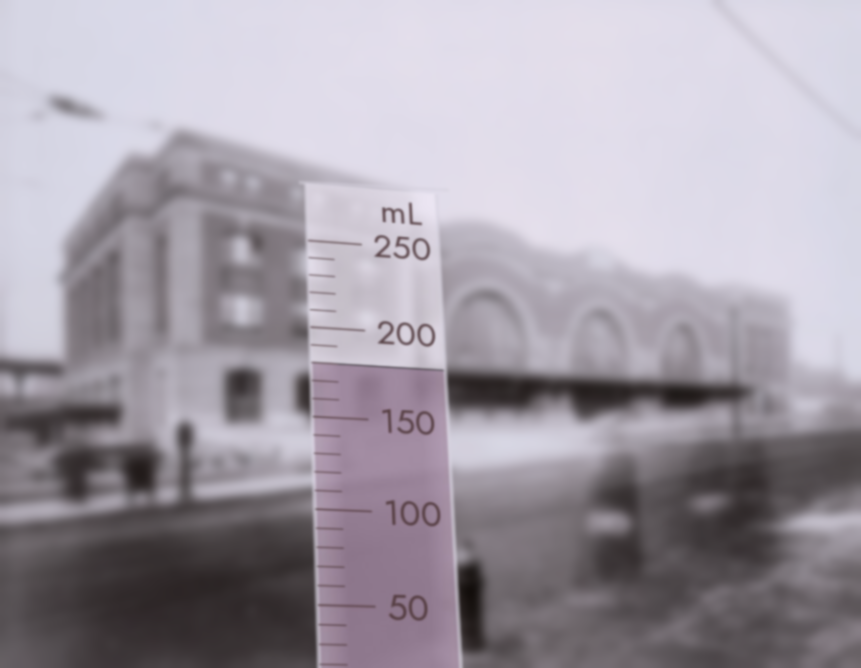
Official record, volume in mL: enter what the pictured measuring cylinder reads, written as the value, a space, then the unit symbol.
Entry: 180 mL
